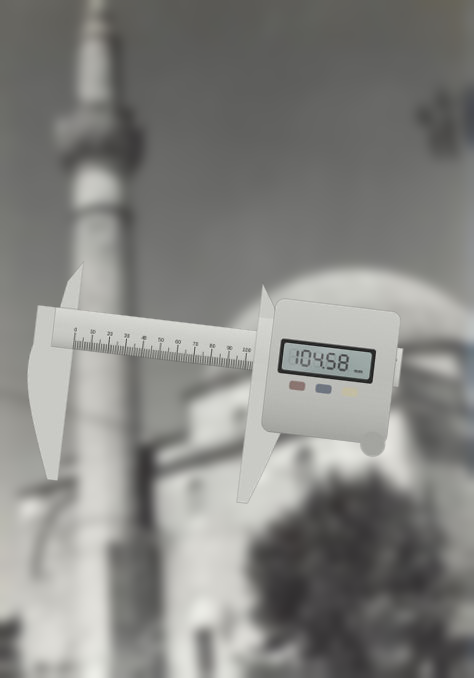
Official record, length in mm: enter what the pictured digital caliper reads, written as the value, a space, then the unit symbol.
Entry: 104.58 mm
